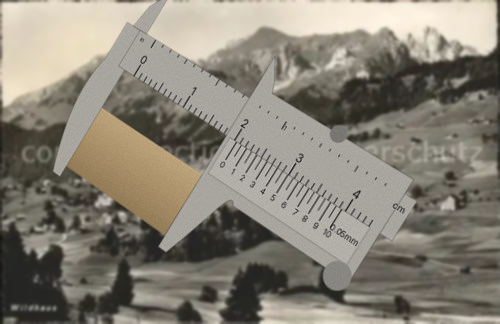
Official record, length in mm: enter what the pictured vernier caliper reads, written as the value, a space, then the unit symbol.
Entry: 20.4 mm
